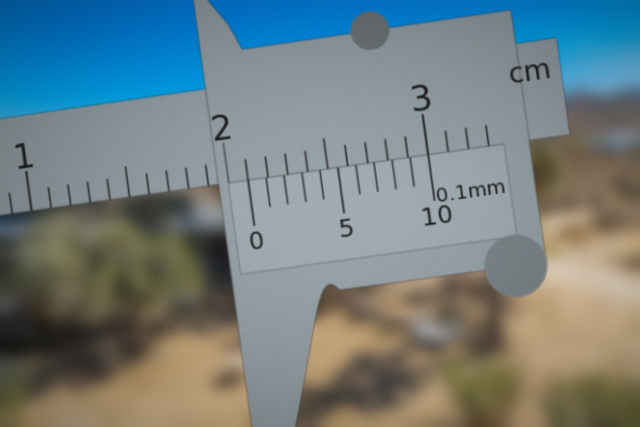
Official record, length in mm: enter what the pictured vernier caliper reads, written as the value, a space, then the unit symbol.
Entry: 21.0 mm
